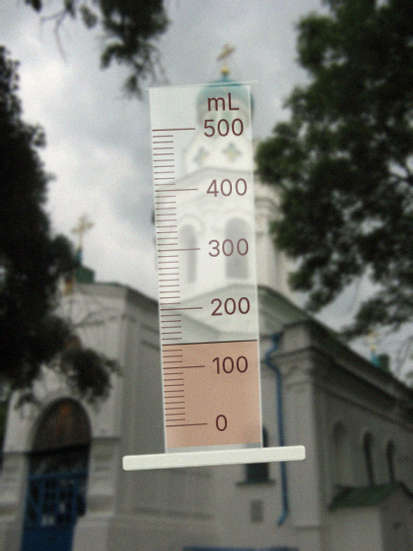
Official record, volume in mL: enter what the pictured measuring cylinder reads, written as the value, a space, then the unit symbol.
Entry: 140 mL
